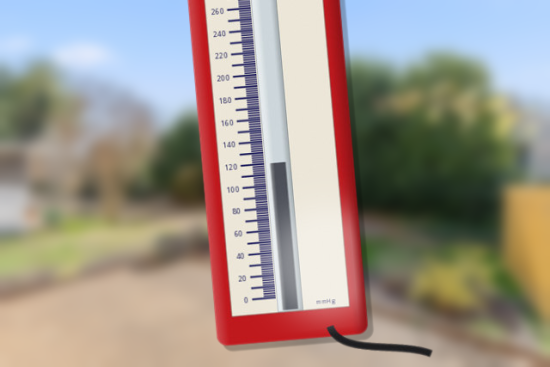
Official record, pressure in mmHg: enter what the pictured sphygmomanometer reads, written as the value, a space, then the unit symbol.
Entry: 120 mmHg
